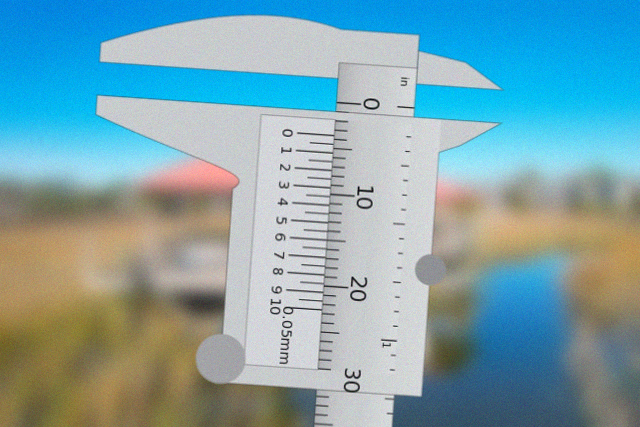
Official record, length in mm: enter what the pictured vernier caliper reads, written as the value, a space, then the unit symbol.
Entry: 3.6 mm
